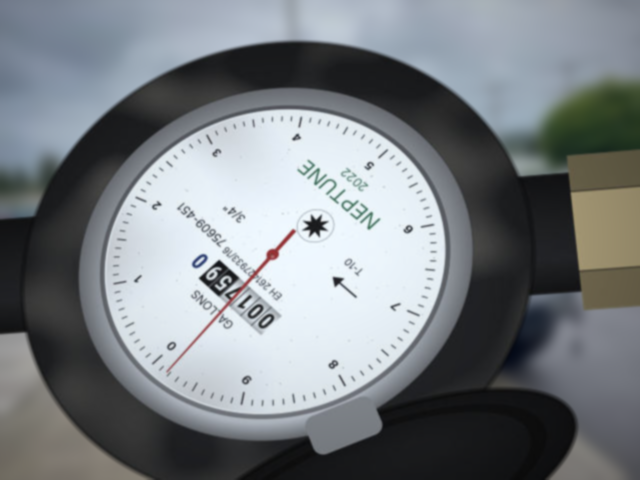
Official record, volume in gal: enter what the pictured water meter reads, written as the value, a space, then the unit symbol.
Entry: 17589.8 gal
